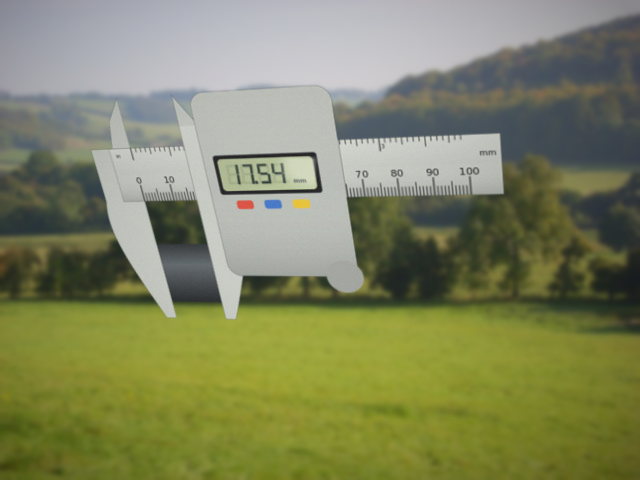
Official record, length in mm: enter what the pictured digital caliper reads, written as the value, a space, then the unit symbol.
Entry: 17.54 mm
